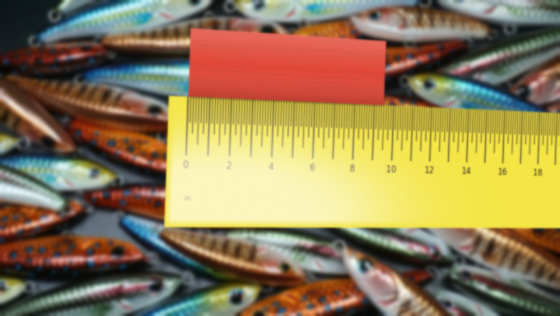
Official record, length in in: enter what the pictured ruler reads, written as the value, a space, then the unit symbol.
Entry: 9.5 in
